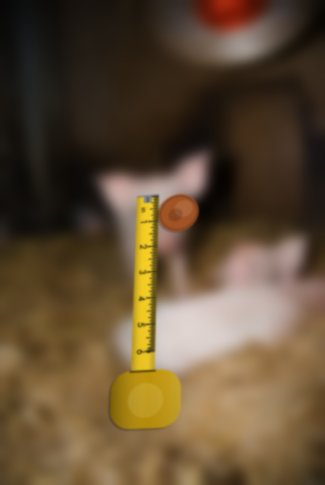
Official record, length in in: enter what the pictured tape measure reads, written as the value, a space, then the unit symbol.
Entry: 1.5 in
